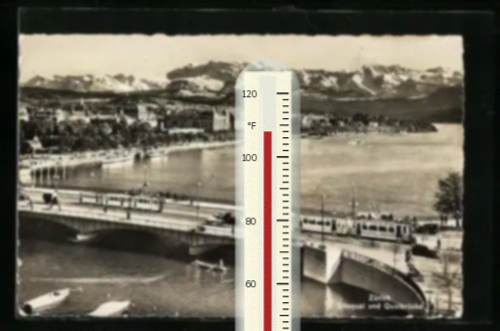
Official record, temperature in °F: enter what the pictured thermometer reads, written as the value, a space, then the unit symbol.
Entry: 108 °F
